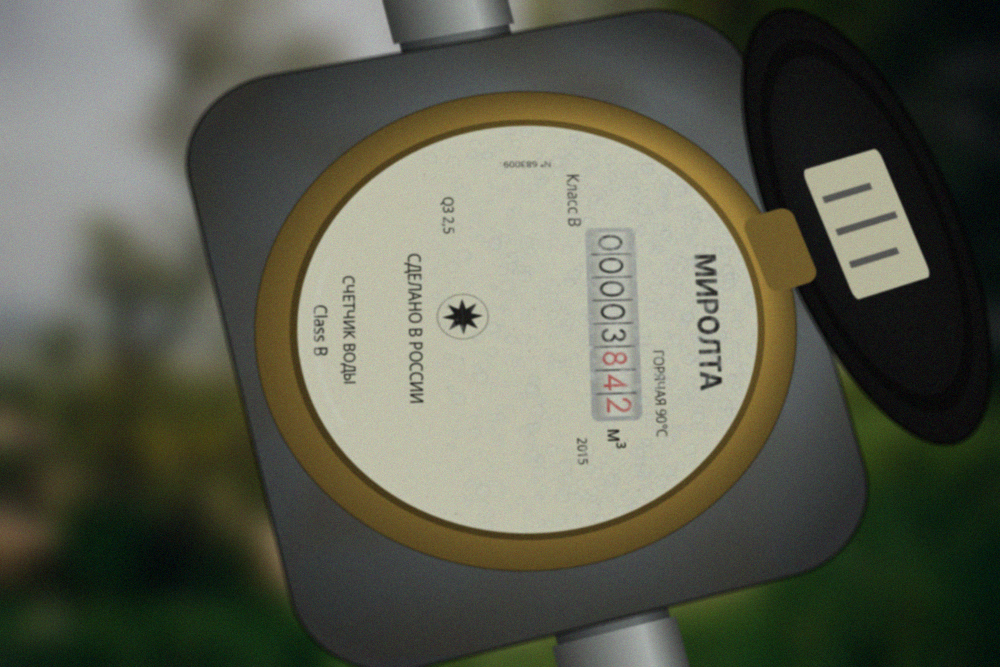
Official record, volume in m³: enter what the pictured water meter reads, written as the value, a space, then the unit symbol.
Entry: 3.842 m³
